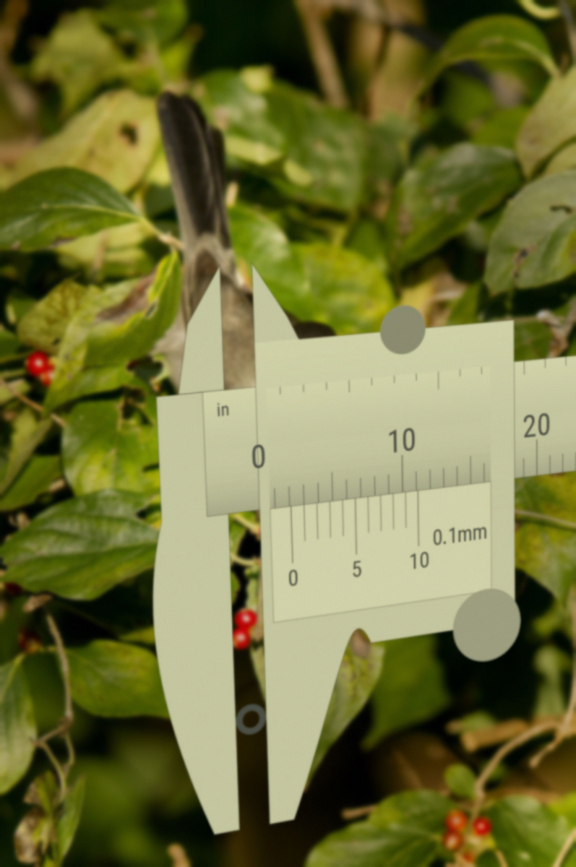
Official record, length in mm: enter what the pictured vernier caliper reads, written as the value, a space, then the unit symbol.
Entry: 2.1 mm
